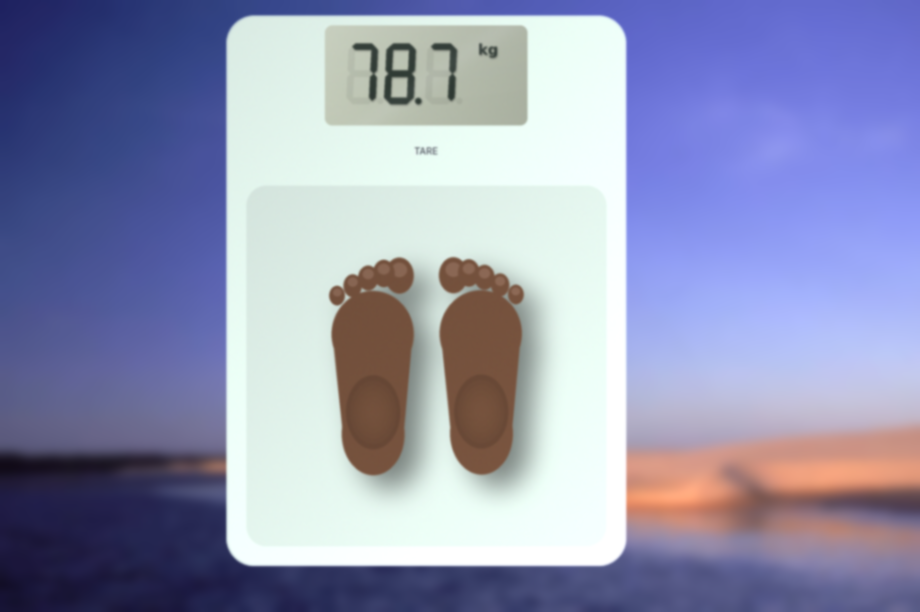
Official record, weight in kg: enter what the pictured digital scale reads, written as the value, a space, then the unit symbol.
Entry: 78.7 kg
